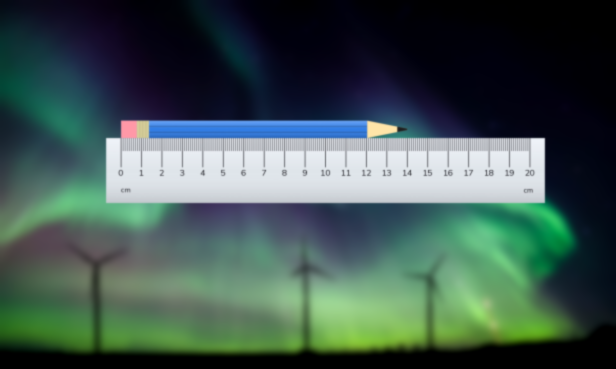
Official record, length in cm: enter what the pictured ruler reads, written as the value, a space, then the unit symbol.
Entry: 14 cm
